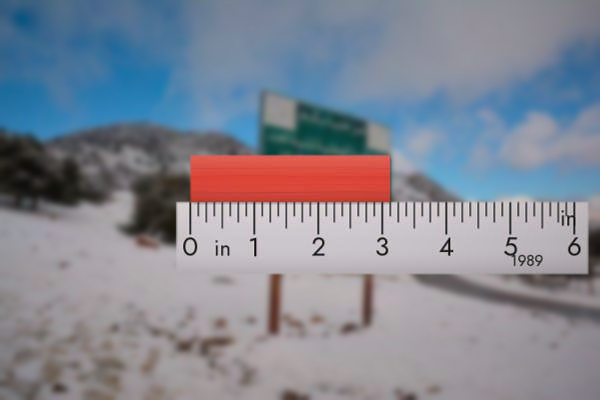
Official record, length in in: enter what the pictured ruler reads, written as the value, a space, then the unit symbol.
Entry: 3.125 in
